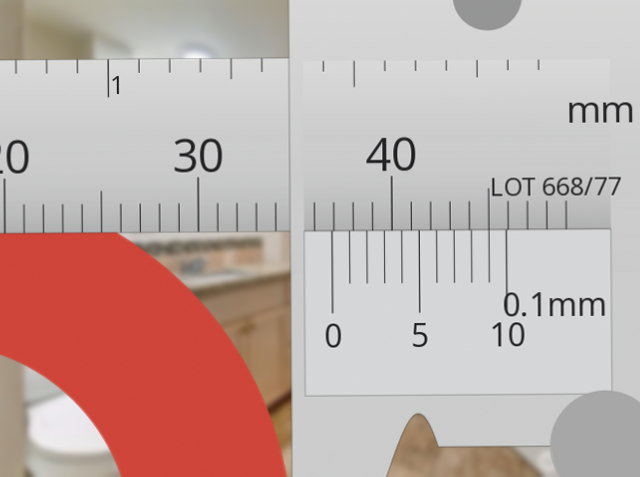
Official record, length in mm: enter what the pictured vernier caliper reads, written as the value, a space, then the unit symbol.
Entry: 36.9 mm
